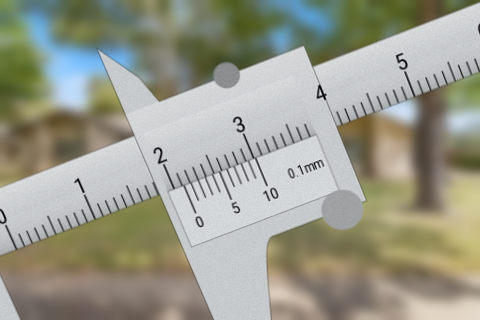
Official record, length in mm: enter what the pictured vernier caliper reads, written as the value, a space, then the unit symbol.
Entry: 21.2 mm
